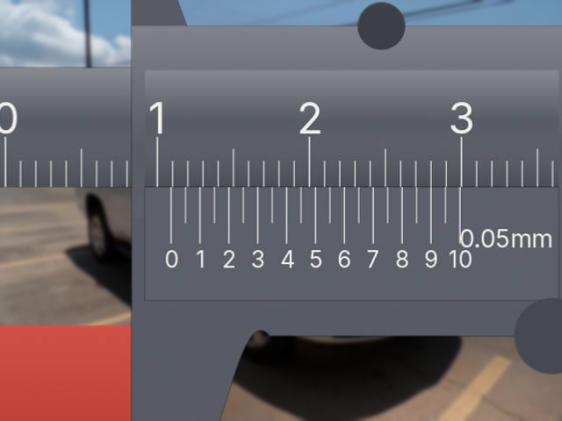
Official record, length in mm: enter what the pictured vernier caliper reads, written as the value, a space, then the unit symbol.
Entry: 10.9 mm
